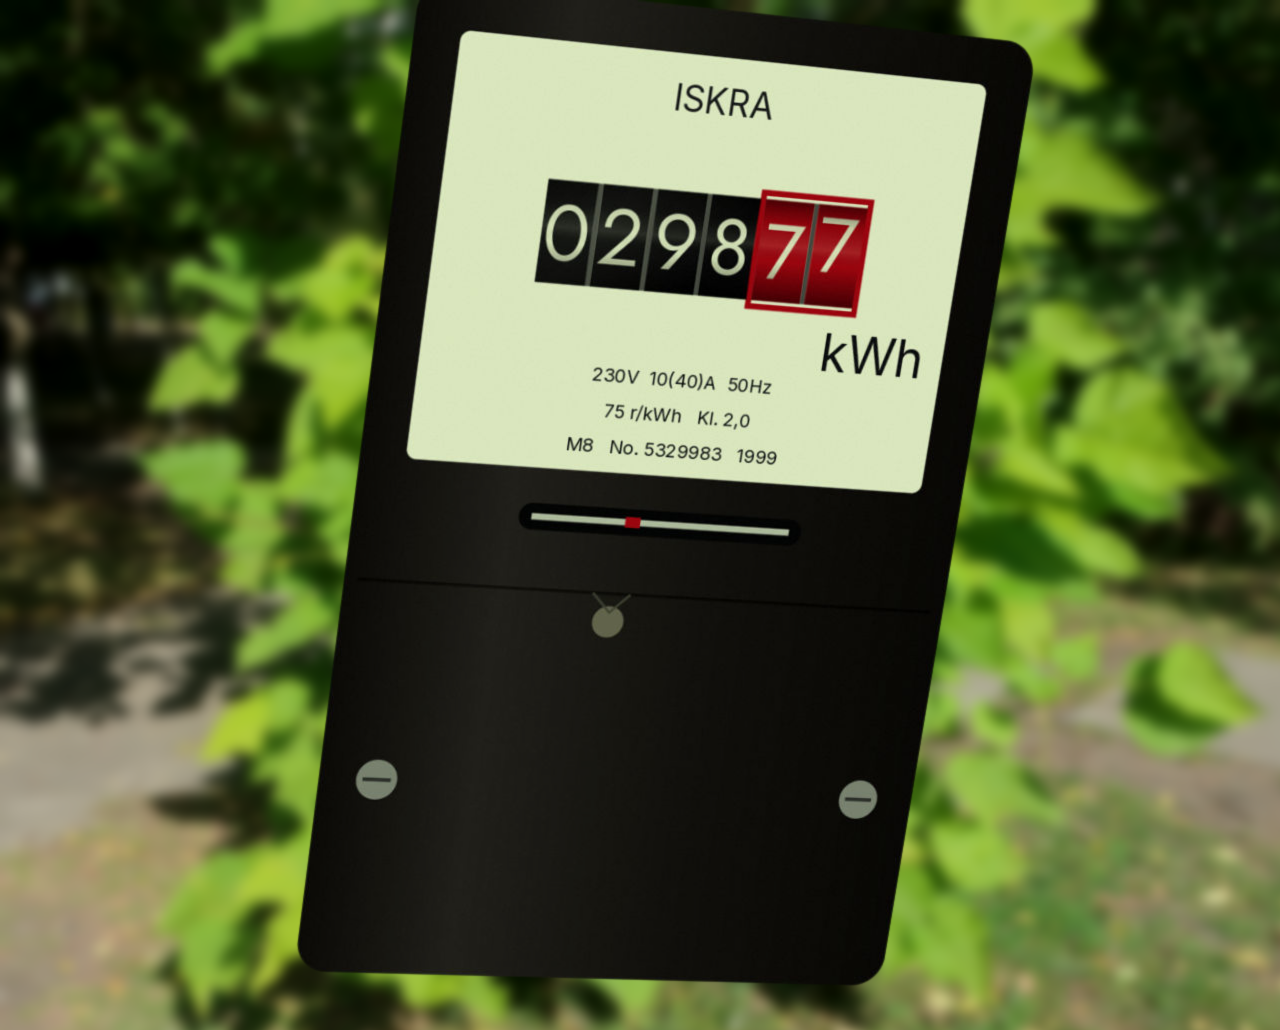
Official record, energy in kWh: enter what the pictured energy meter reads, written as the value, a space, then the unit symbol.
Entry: 298.77 kWh
